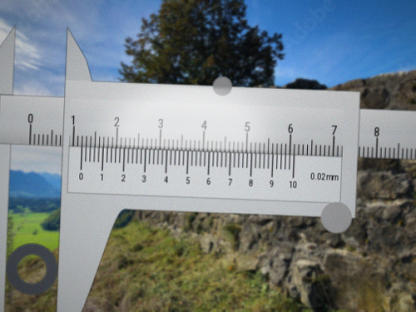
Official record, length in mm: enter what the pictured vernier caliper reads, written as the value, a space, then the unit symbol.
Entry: 12.0 mm
